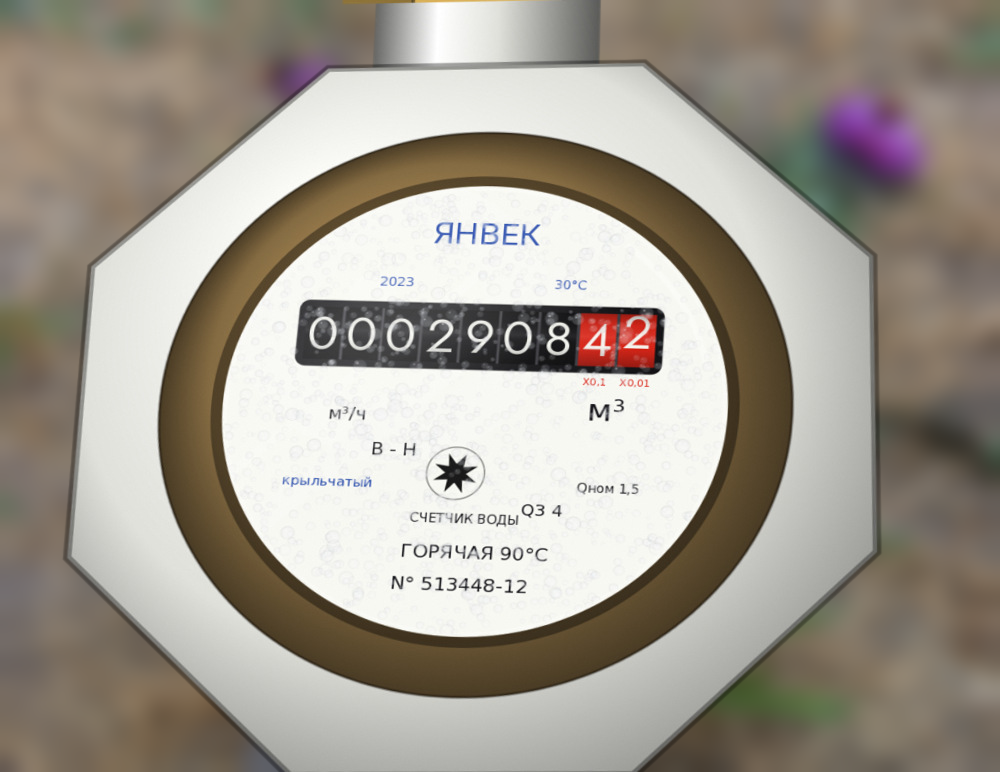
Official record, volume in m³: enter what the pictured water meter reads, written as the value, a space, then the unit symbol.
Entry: 2908.42 m³
